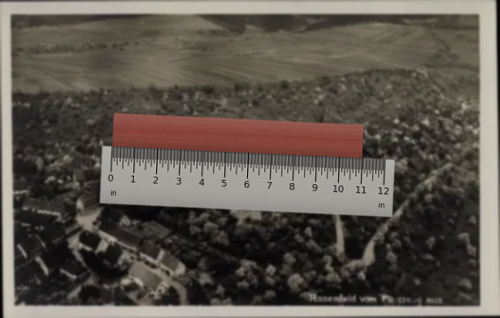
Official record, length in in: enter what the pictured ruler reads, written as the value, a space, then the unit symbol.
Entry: 11 in
